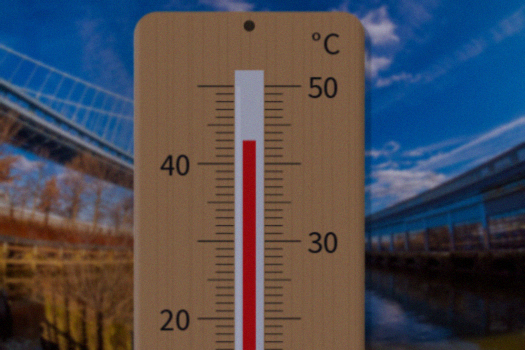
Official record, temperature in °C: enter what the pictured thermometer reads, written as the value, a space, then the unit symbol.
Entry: 43 °C
